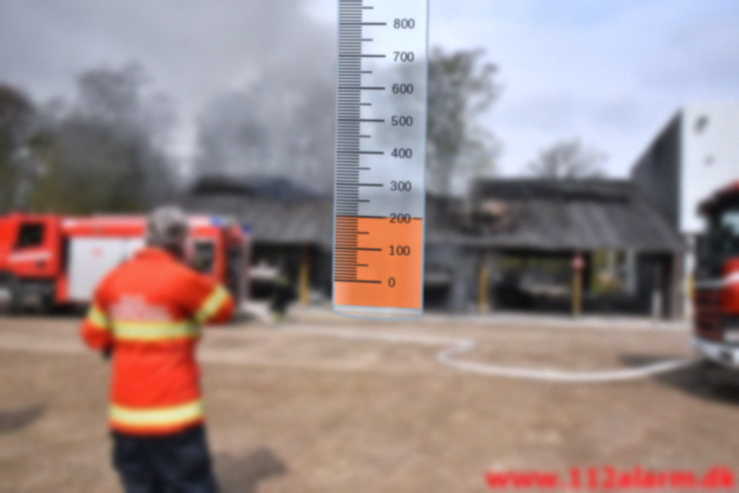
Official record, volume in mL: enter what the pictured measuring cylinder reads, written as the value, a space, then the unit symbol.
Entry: 200 mL
